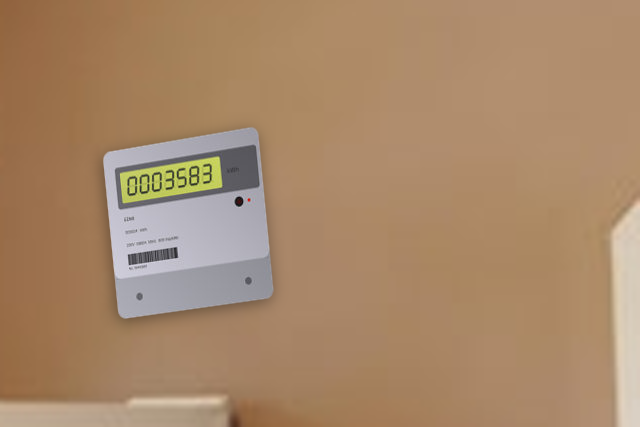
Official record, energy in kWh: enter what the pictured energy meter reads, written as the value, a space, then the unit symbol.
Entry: 3583 kWh
